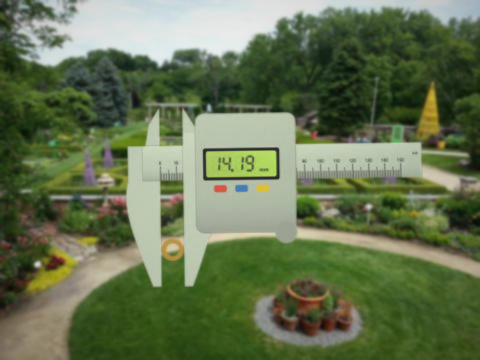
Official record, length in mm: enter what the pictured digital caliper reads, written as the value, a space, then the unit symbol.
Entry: 14.19 mm
